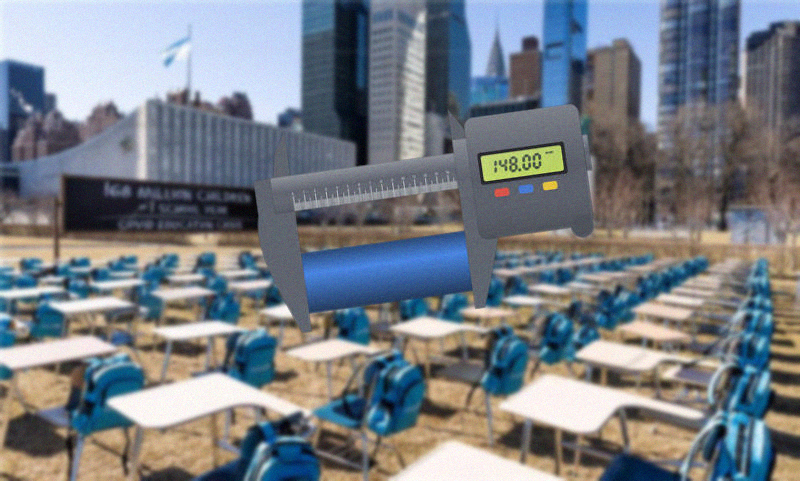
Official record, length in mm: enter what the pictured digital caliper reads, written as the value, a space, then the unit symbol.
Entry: 148.00 mm
